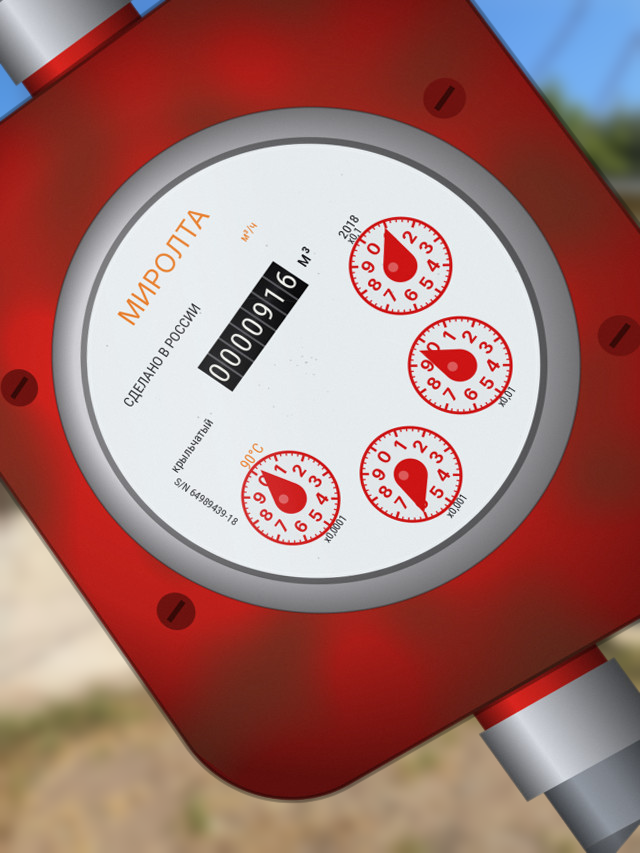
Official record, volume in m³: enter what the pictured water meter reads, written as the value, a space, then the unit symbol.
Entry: 916.0960 m³
